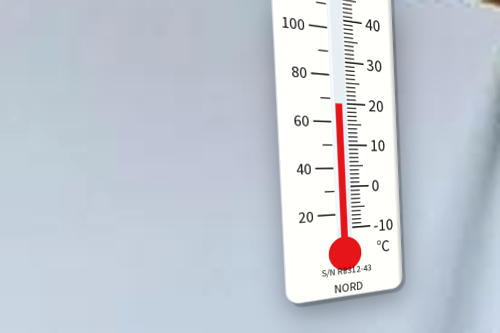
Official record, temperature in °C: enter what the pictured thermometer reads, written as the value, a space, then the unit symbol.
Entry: 20 °C
